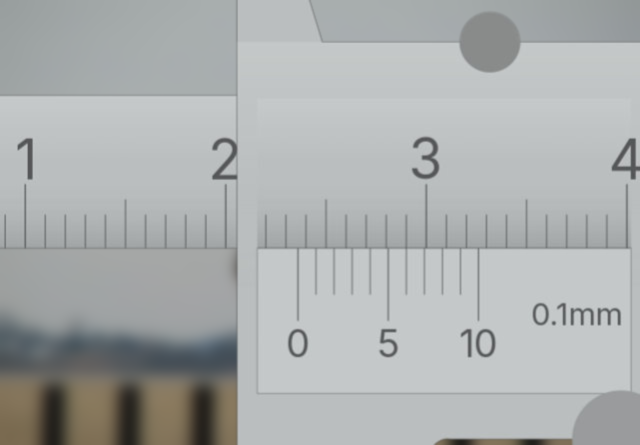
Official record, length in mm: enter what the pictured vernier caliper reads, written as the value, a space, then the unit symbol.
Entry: 23.6 mm
